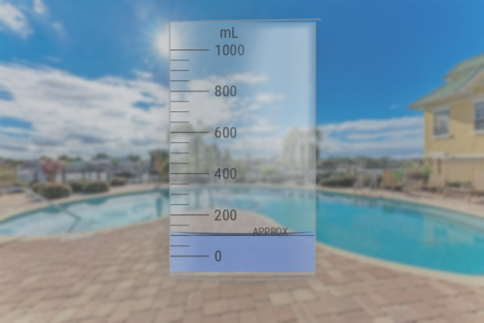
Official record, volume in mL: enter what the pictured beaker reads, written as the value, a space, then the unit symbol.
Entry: 100 mL
